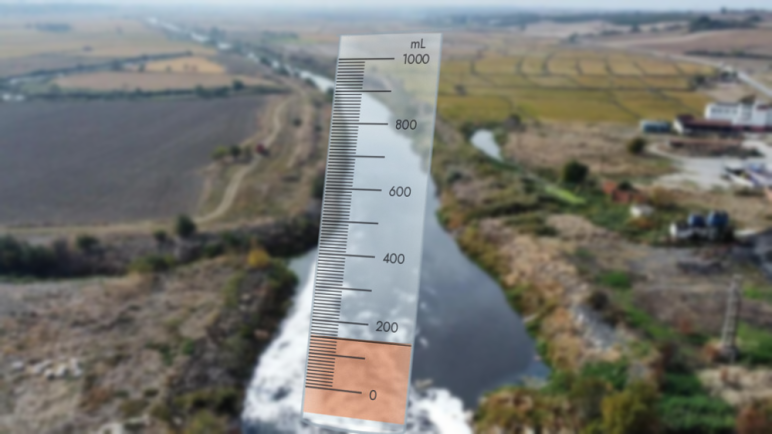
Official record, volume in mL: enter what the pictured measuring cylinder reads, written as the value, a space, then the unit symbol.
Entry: 150 mL
